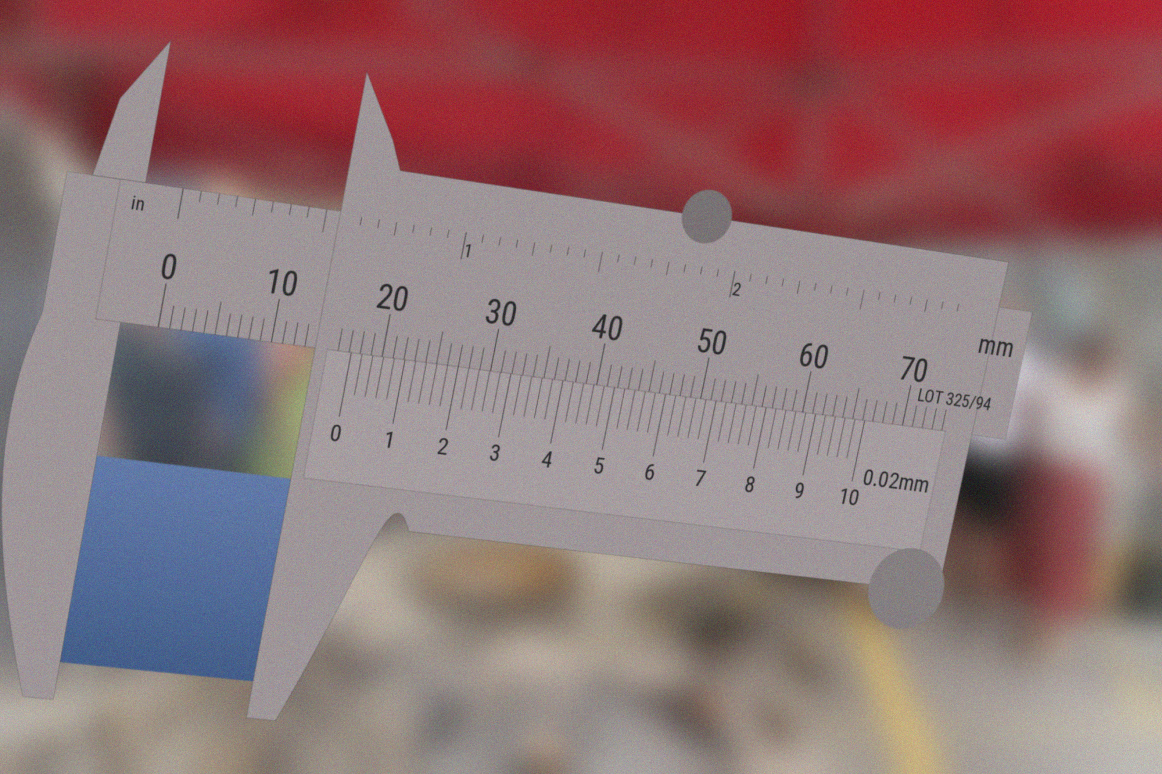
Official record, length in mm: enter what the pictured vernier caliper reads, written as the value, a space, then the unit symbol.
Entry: 17.2 mm
